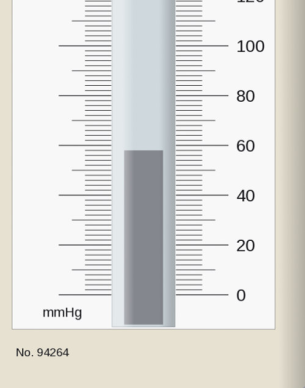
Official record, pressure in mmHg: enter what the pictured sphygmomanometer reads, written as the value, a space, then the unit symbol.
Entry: 58 mmHg
